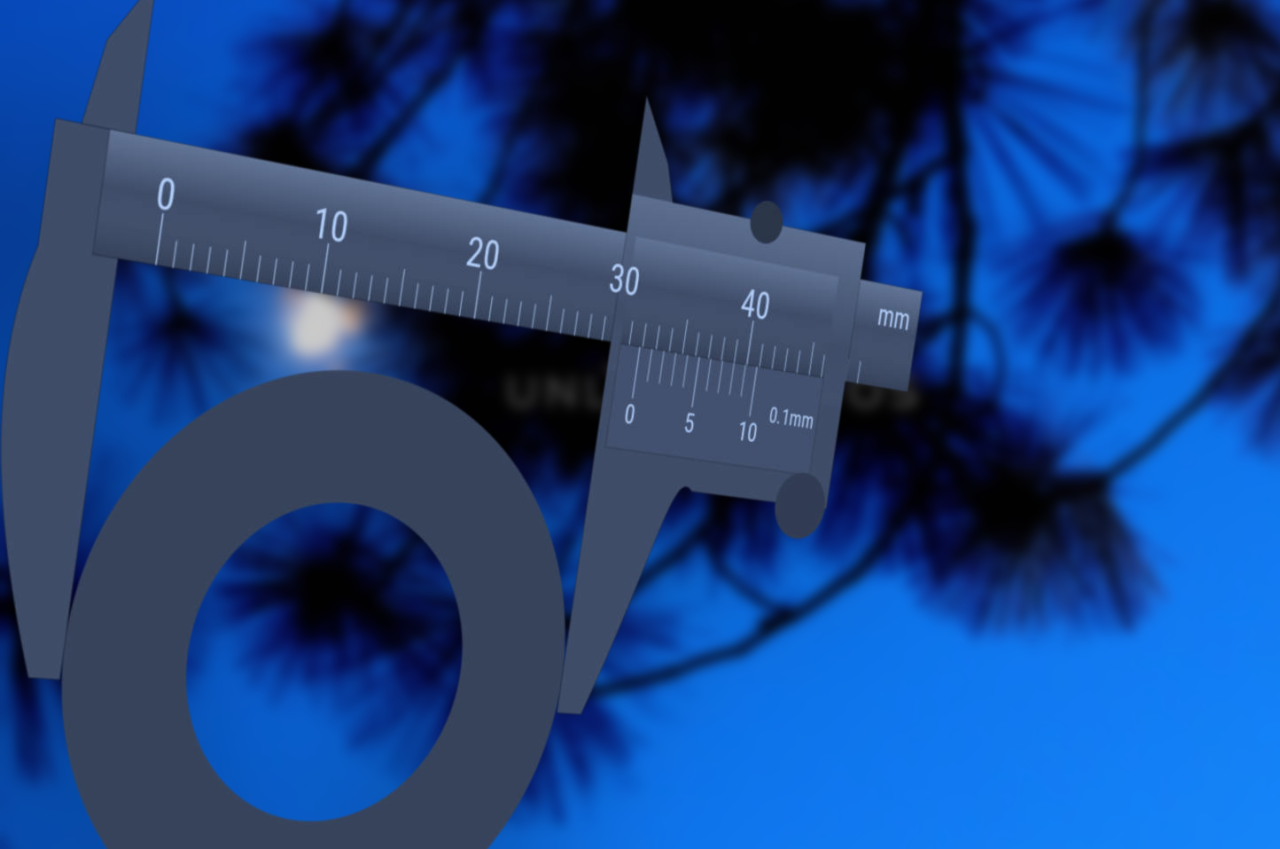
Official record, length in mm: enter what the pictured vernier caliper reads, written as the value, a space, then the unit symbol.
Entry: 31.8 mm
